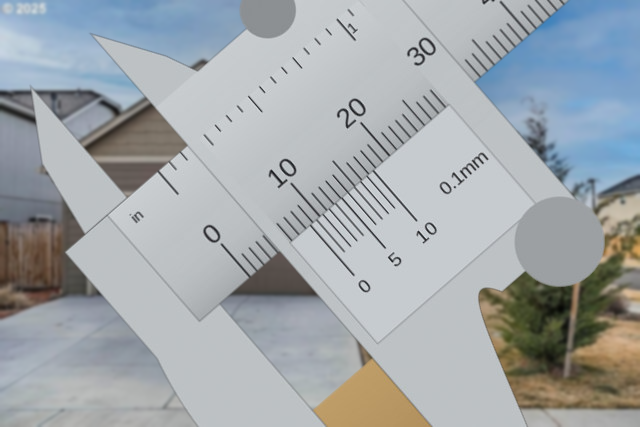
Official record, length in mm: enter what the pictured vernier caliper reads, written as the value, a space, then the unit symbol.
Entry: 8.6 mm
